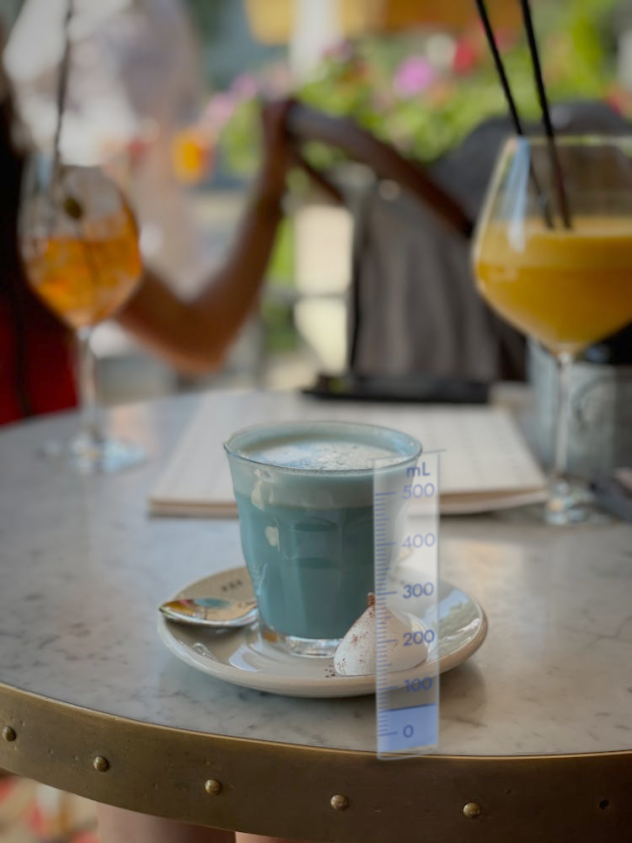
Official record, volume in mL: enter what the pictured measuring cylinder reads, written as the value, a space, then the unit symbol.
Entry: 50 mL
